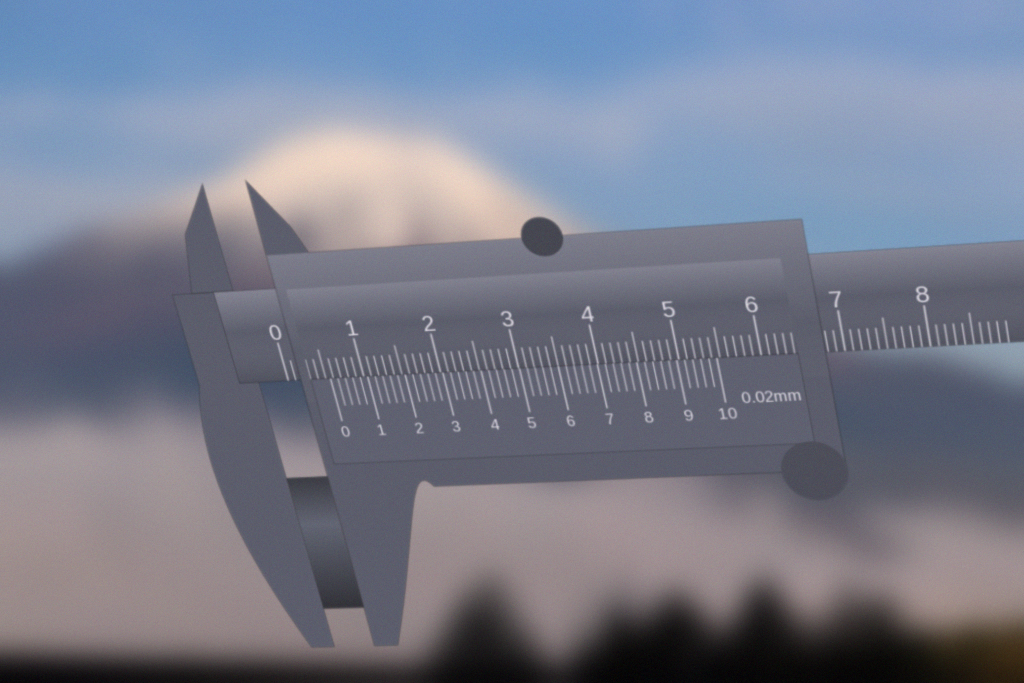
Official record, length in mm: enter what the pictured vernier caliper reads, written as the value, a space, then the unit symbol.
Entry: 5.6 mm
